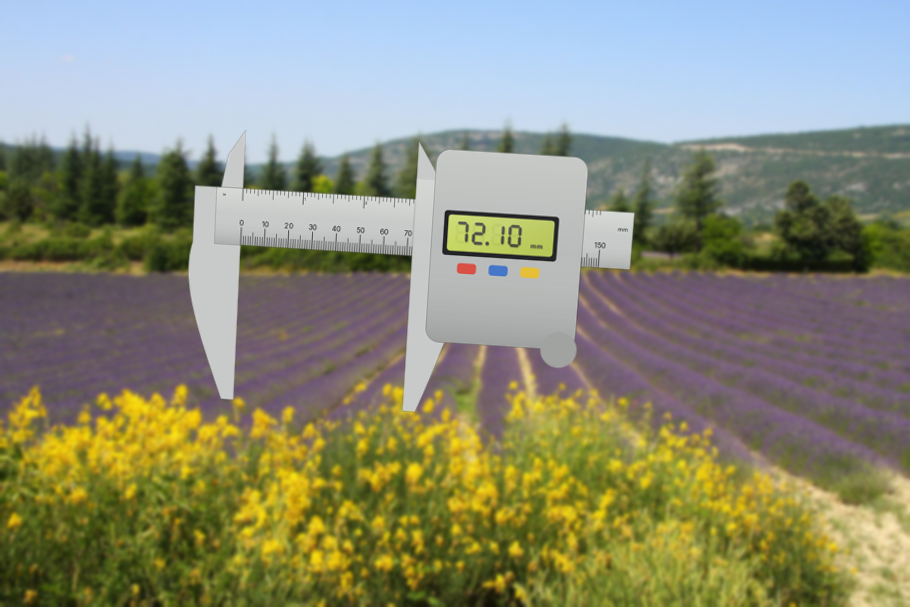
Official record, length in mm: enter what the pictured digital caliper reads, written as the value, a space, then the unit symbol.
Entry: 72.10 mm
